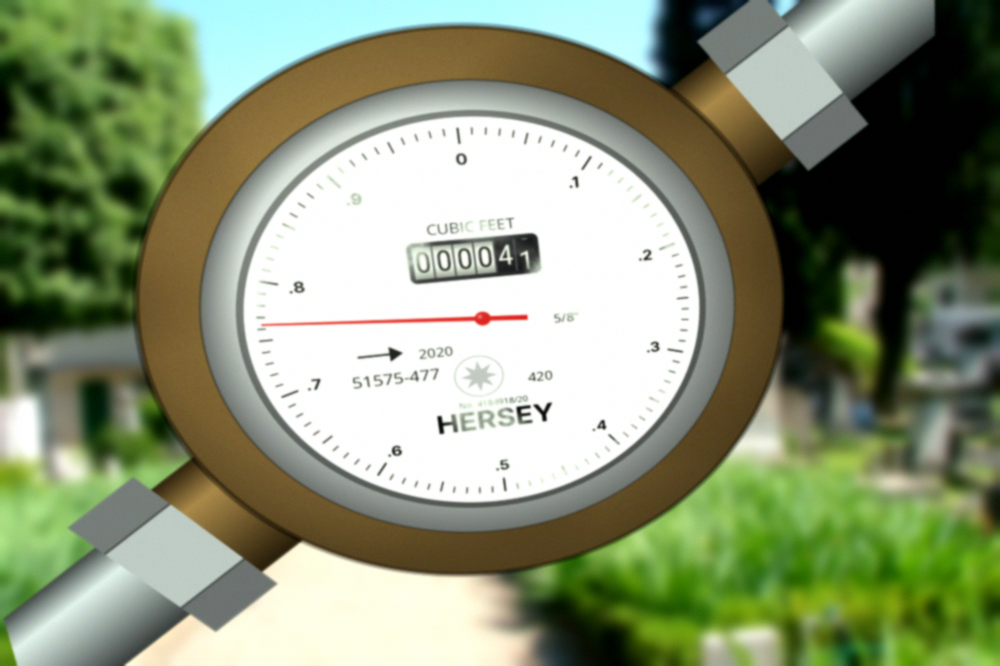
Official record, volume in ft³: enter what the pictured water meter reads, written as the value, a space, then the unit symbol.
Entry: 40.76 ft³
